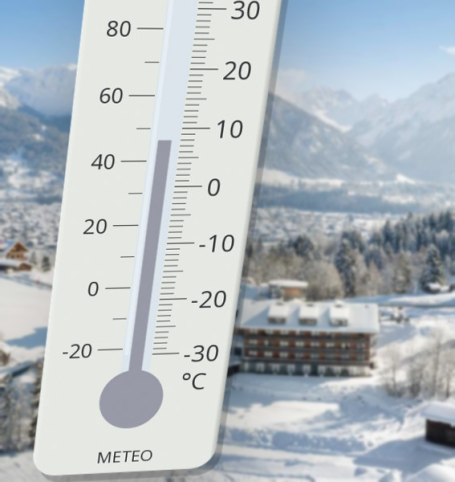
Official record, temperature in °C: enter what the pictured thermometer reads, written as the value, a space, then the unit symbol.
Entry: 8 °C
